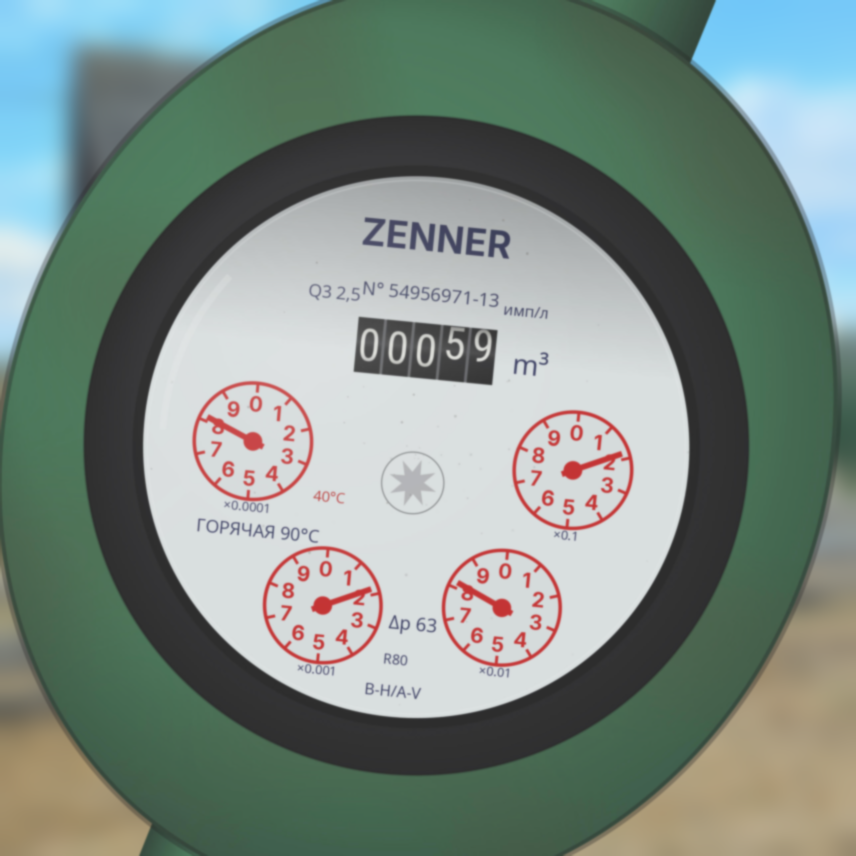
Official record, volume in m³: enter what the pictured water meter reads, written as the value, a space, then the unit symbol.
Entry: 59.1818 m³
